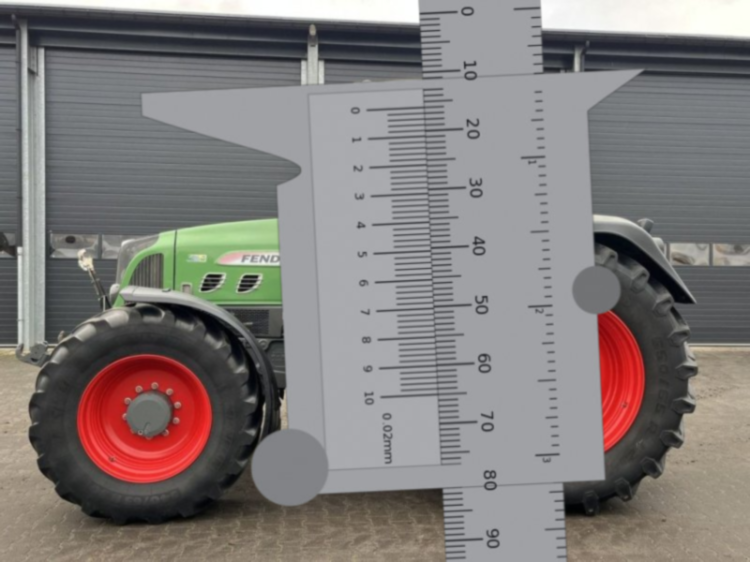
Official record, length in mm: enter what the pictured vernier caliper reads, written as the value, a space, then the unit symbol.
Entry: 16.0 mm
